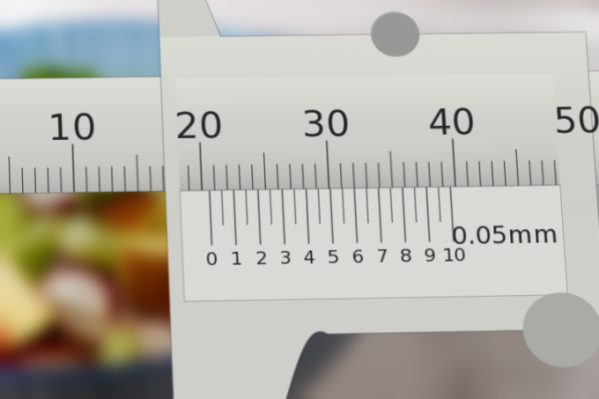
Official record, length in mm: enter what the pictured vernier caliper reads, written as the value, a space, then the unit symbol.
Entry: 20.6 mm
